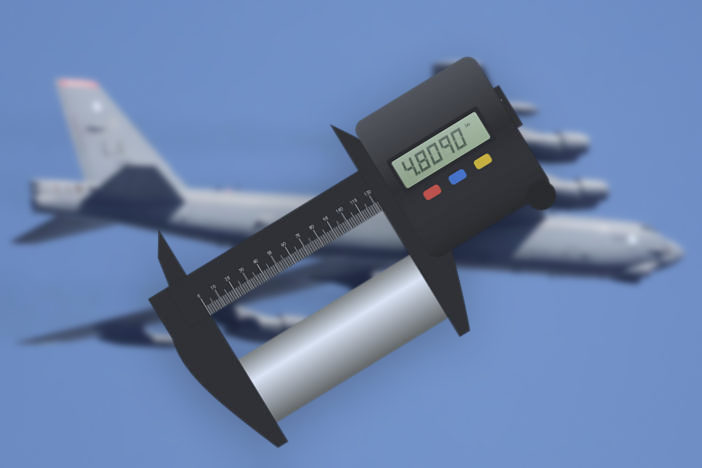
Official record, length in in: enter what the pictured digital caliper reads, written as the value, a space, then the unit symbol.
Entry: 4.8090 in
